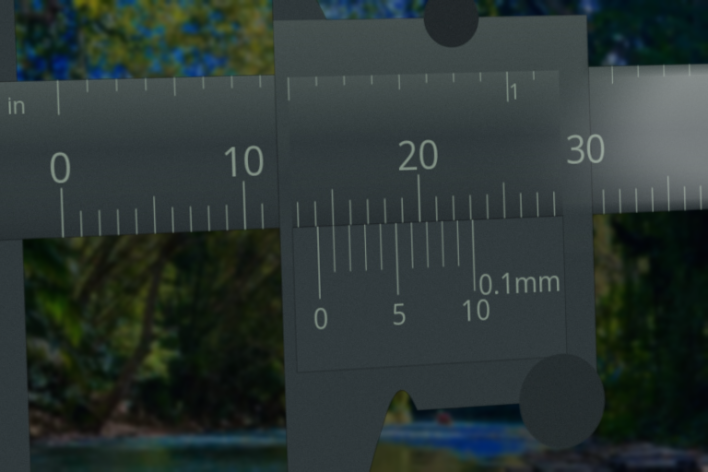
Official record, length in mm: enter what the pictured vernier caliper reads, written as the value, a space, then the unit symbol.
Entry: 14.1 mm
